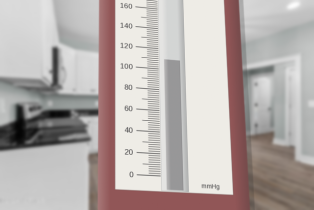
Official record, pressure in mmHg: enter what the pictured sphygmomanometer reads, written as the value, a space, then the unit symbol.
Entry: 110 mmHg
